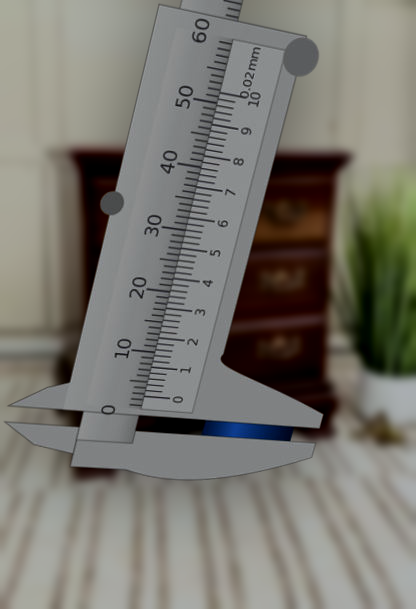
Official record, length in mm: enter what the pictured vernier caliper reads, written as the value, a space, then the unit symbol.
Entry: 2.6 mm
